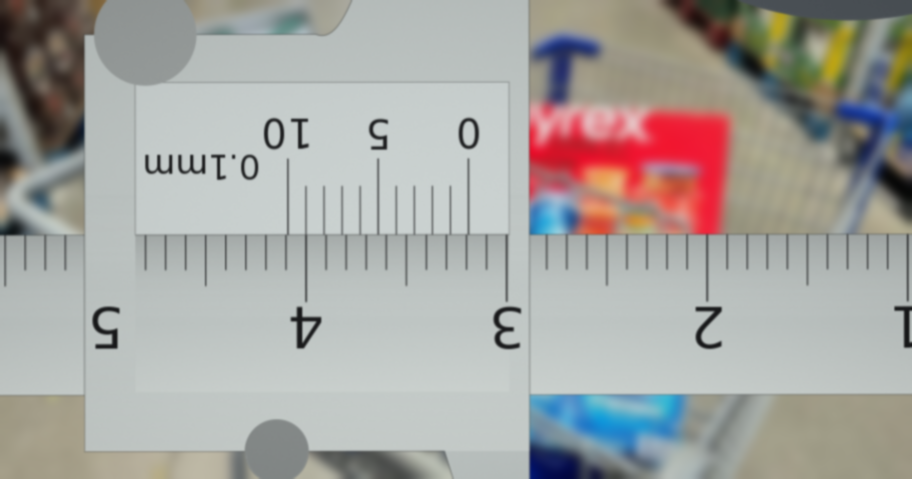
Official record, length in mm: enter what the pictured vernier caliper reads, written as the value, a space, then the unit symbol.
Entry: 31.9 mm
